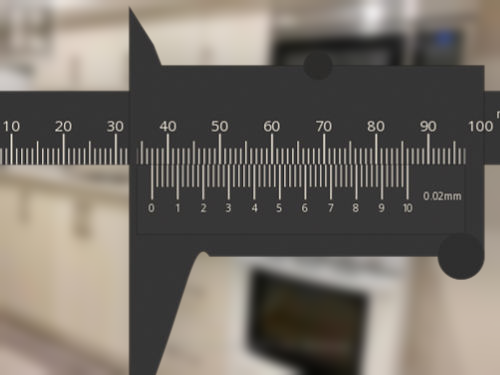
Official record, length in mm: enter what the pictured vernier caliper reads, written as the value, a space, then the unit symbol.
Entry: 37.0 mm
